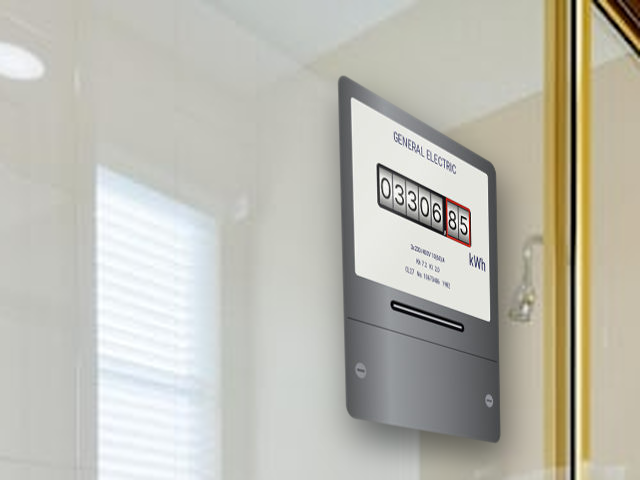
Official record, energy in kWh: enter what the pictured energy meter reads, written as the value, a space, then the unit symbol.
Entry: 3306.85 kWh
